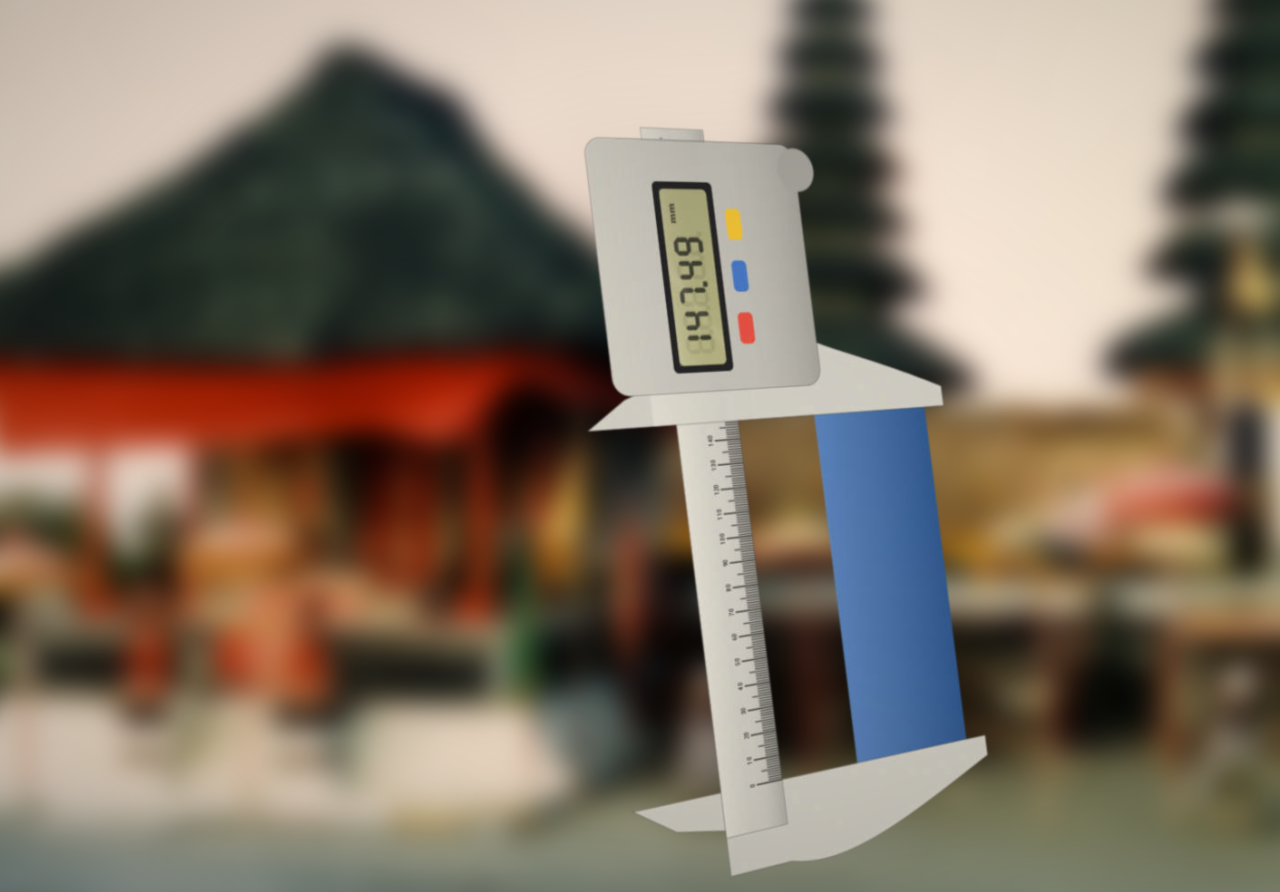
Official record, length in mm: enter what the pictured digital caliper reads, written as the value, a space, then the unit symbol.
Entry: 147.49 mm
